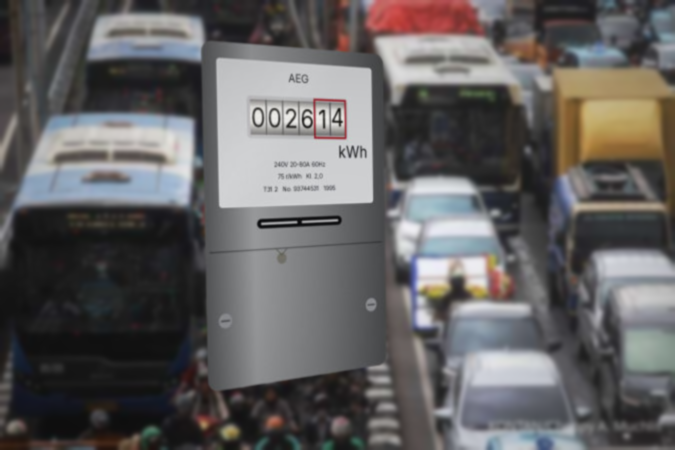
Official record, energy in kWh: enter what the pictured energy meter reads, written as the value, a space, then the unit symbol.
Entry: 26.14 kWh
